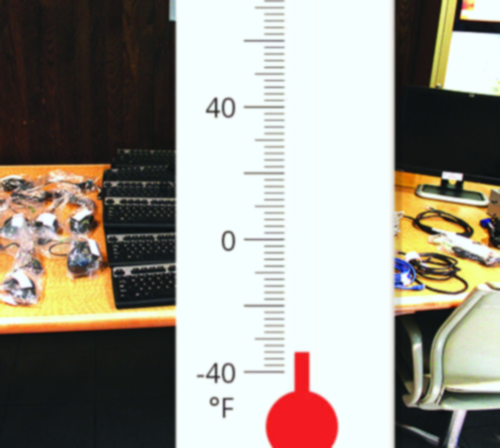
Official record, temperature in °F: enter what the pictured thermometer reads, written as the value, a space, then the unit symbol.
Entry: -34 °F
